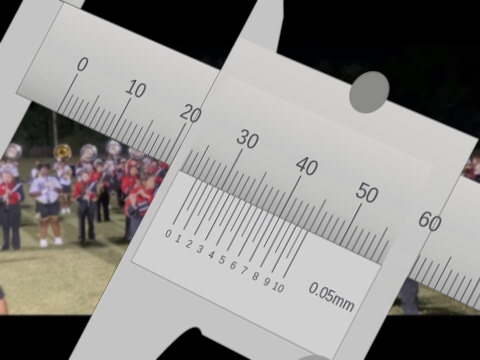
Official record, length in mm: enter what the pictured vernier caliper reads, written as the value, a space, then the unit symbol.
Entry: 25.8 mm
